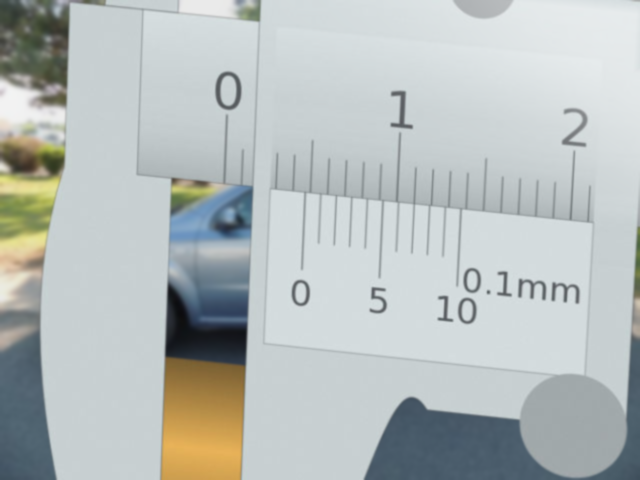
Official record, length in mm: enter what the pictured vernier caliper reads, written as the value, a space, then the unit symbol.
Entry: 4.7 mm
